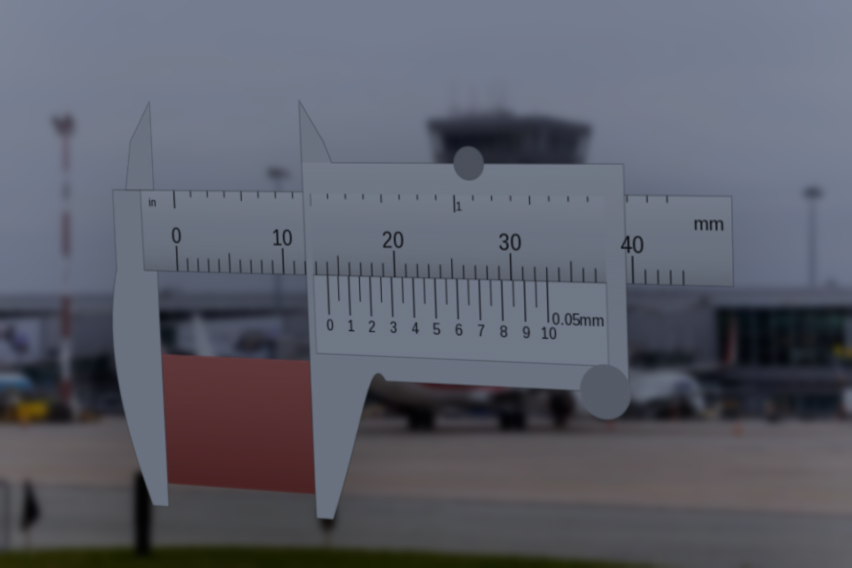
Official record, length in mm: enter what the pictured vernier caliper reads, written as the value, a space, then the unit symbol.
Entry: 14.0 mm
